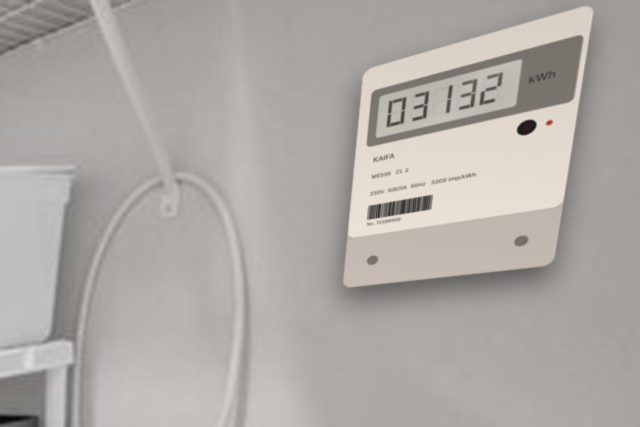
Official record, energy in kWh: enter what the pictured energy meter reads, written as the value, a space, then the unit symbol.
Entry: 3132 kWh
